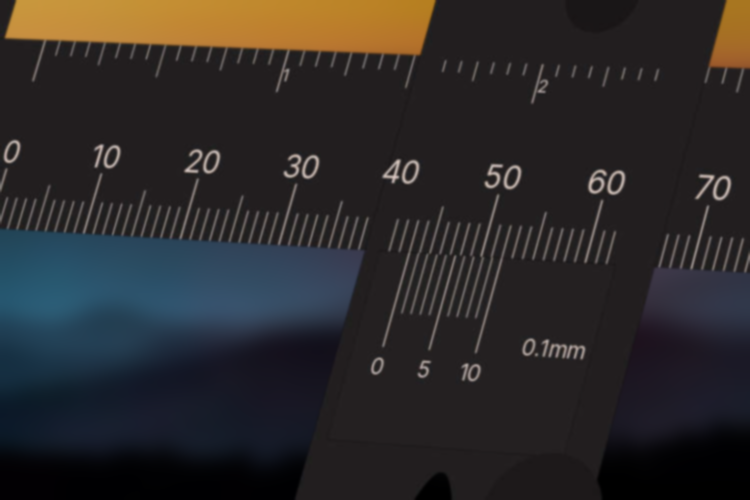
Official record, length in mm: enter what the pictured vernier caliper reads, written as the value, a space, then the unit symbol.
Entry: 43.0 mm
